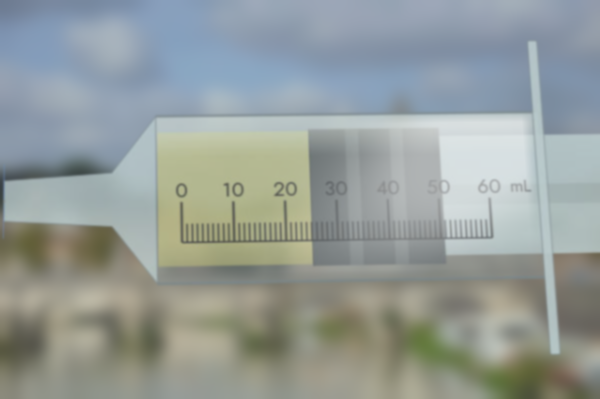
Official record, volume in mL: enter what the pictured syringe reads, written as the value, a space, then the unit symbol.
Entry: 25 mL
